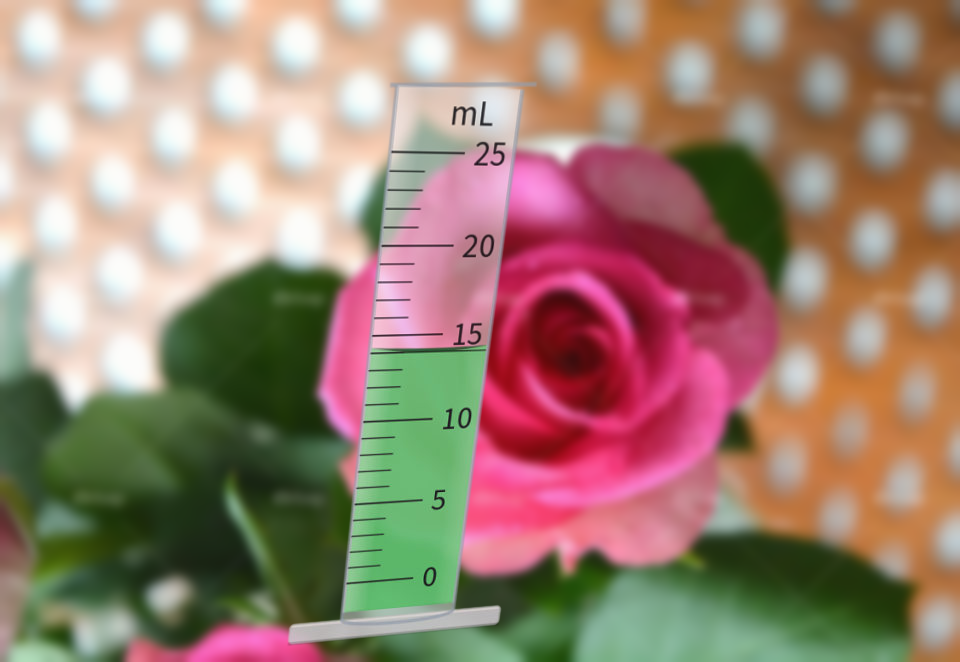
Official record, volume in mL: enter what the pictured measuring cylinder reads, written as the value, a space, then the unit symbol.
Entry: 14 mL
